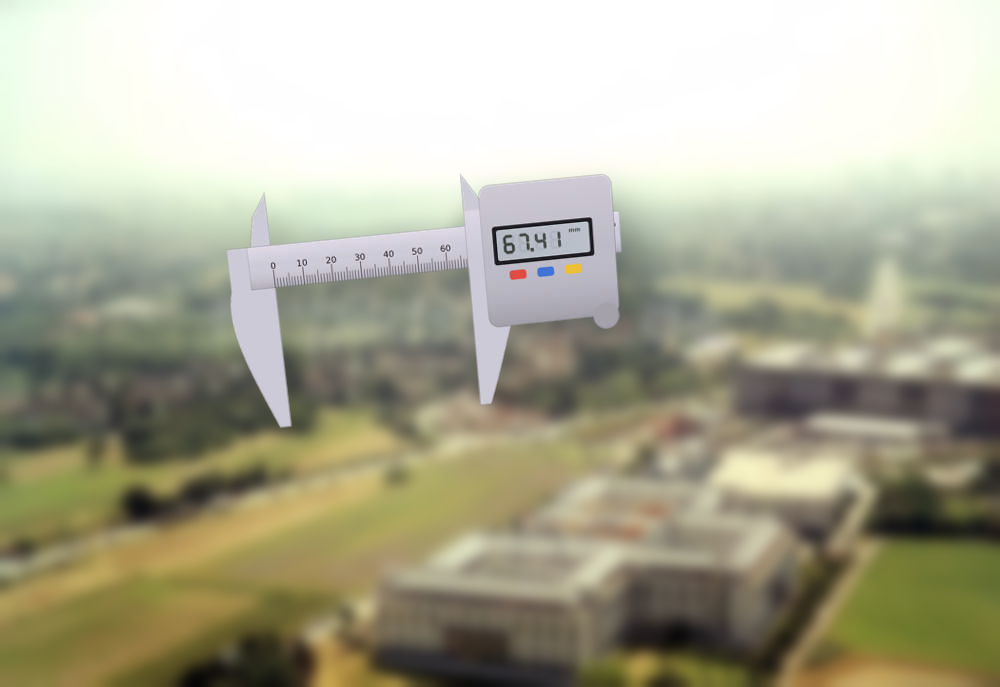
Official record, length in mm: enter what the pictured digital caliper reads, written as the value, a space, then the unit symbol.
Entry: 67.41 mm
